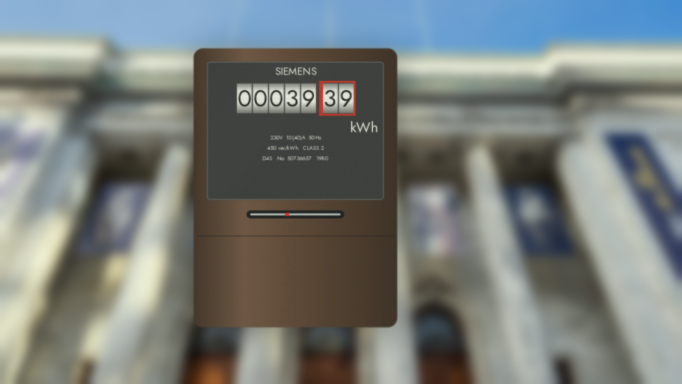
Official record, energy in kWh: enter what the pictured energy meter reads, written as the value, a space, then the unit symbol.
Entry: 39.39 kWh
